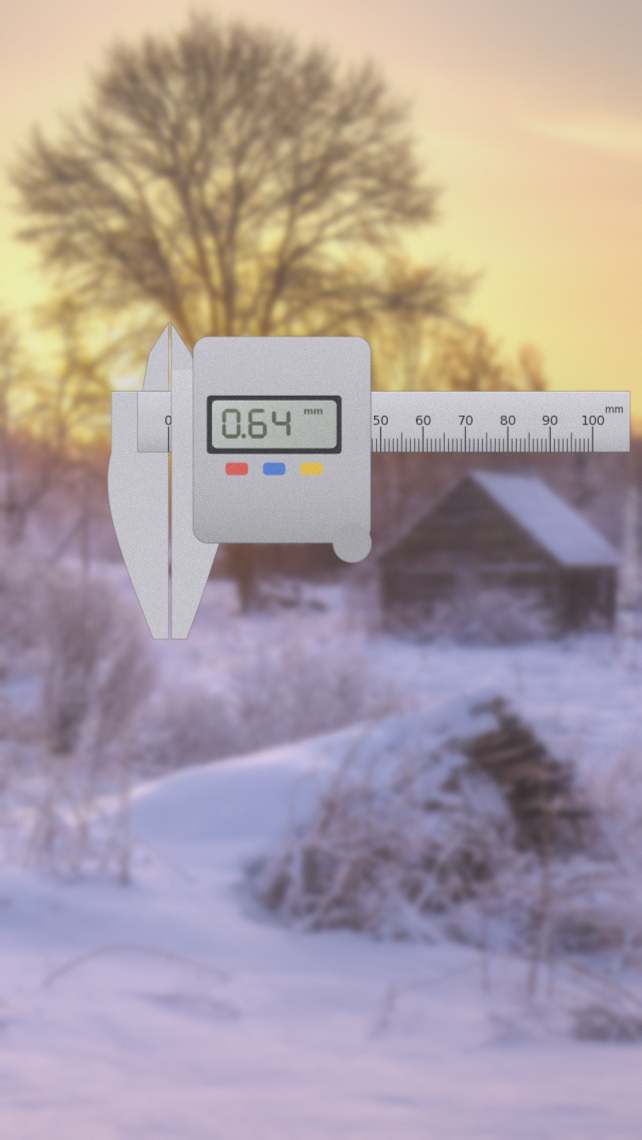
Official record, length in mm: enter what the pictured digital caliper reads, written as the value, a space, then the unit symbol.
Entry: 0.64 mm
